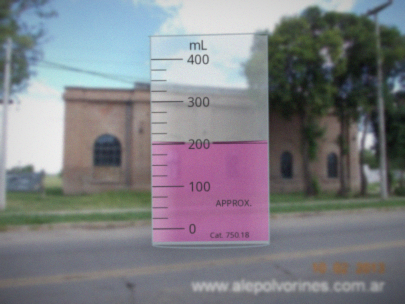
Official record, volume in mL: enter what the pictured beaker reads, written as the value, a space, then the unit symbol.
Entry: 200 mL
